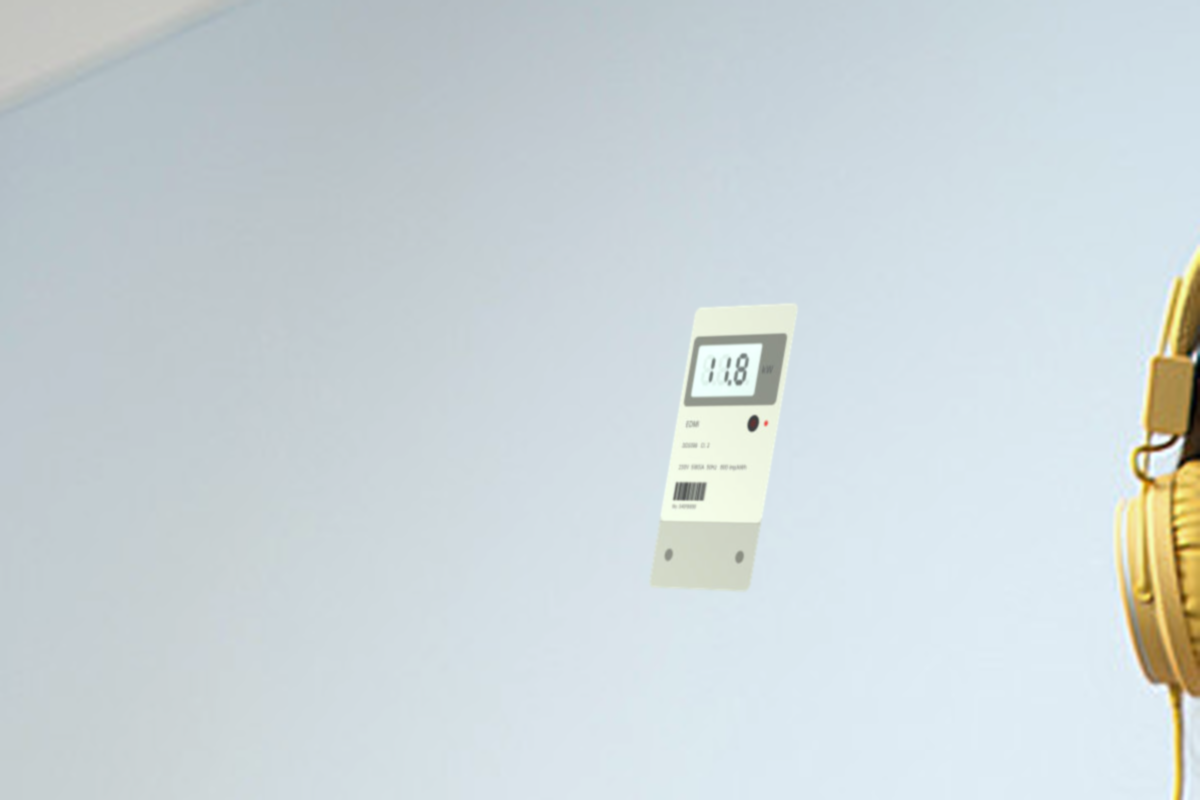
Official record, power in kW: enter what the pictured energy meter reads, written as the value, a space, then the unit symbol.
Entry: 11.8 kW
